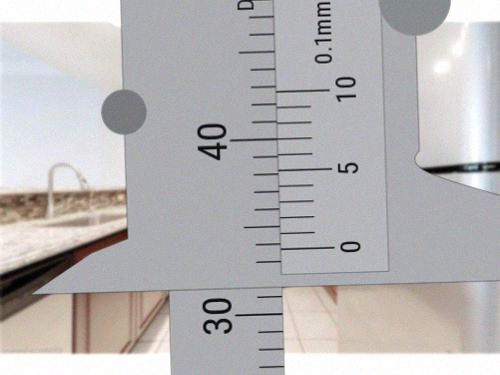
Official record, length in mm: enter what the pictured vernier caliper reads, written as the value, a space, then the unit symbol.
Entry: 33.7 mm
